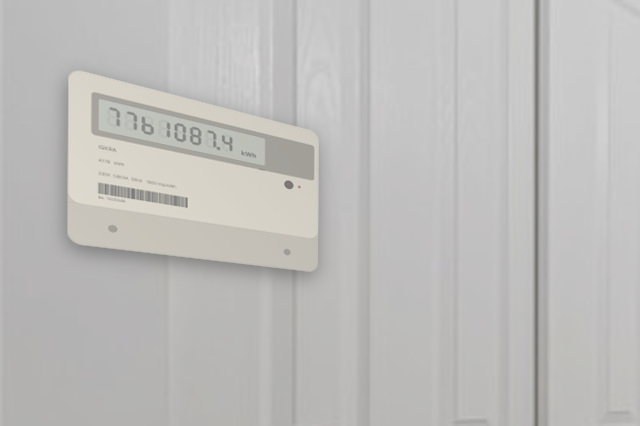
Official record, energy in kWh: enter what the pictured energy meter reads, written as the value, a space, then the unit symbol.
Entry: 7761087.4 kWh
